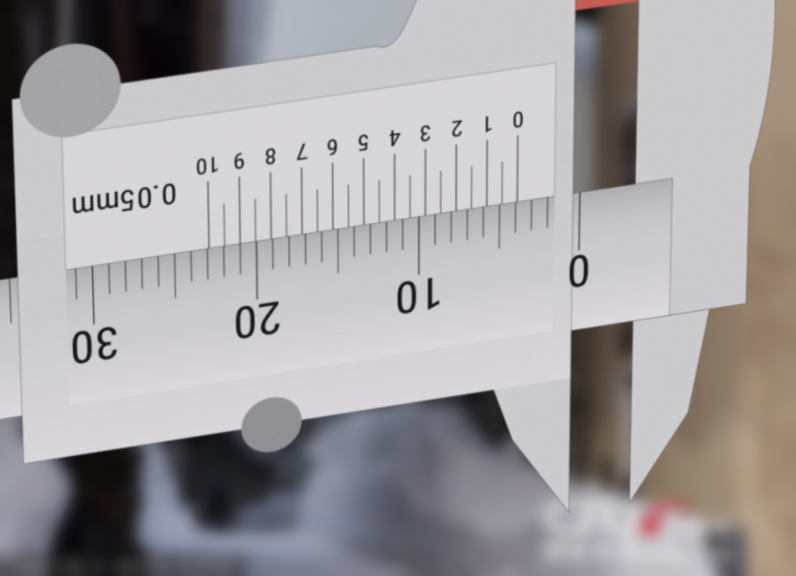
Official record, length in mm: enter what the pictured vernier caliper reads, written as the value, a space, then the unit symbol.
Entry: 3.9 mm
